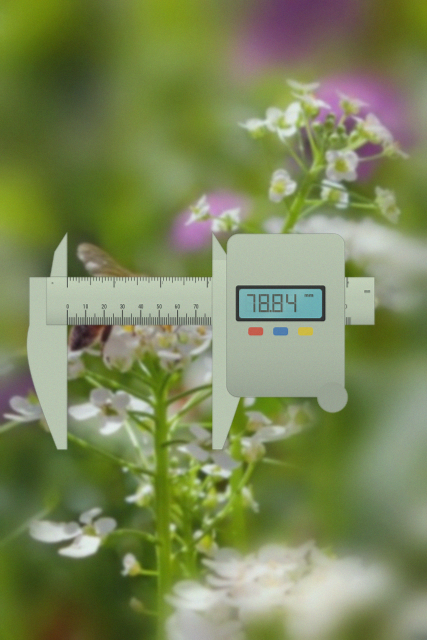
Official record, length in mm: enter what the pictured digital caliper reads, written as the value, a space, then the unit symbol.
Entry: 78.84 mm
